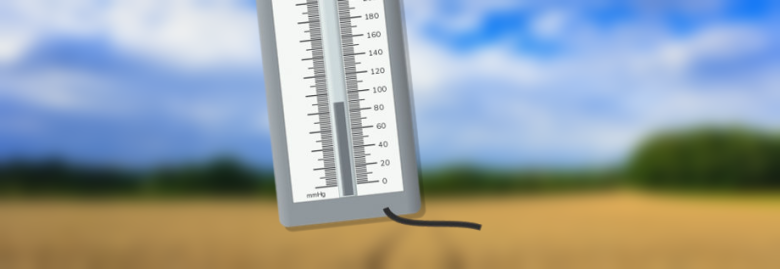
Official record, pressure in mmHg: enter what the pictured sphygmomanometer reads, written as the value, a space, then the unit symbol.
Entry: 90 mmHg
